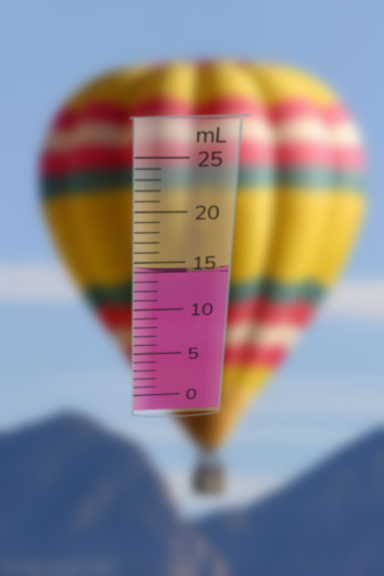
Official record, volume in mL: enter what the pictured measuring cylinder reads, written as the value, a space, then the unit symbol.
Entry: 14 mL
